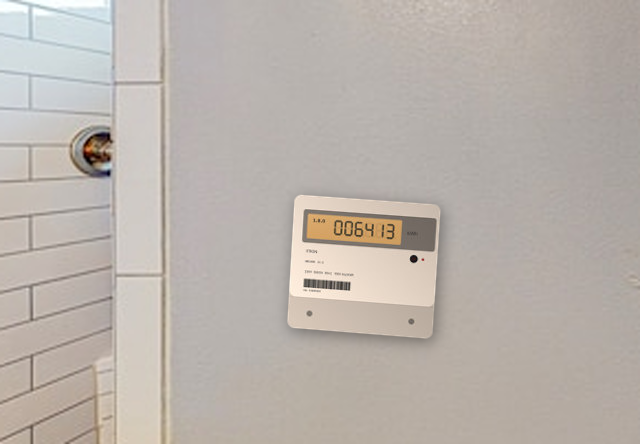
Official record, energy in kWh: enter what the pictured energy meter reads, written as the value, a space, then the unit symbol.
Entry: 6413 kWh
